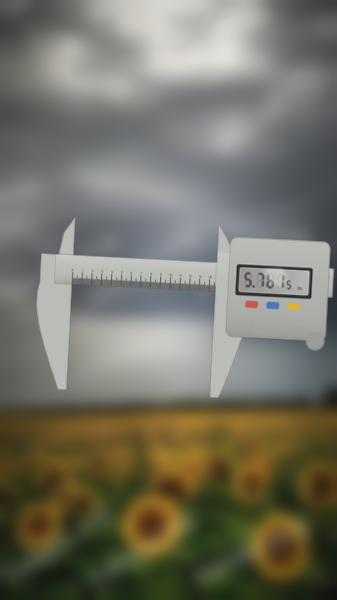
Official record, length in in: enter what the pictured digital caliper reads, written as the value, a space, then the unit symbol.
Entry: 5.7615 in
